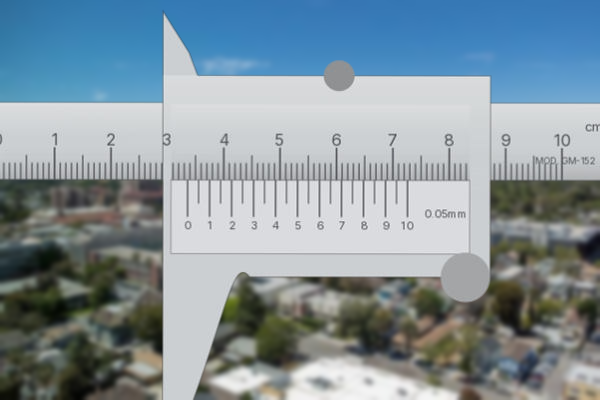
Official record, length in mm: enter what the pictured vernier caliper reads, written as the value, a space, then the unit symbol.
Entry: 33.6 mm
